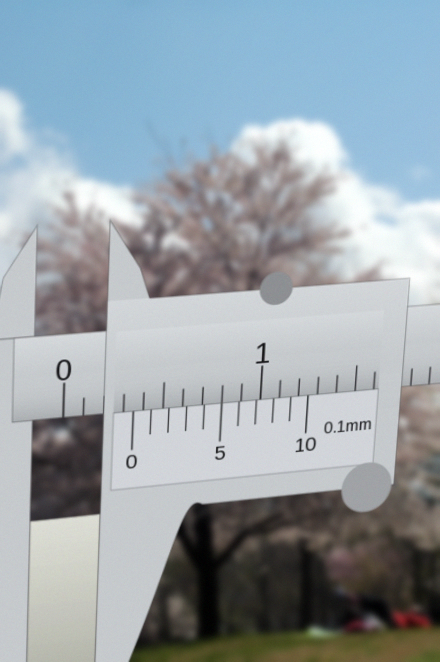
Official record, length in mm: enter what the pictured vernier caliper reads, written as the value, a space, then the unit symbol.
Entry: 3.5 mm
